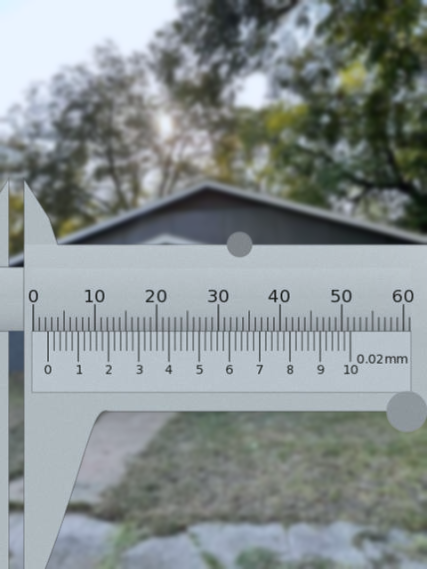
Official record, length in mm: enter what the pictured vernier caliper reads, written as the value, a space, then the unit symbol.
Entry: 2.4 mm
